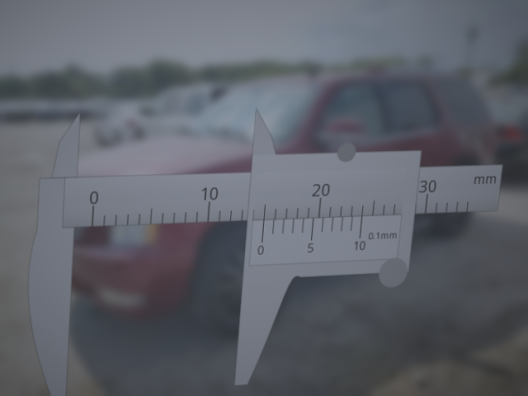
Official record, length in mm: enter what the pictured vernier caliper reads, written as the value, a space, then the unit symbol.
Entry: 15.0 mm
